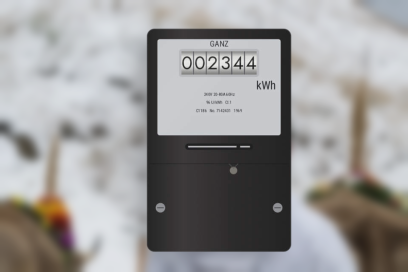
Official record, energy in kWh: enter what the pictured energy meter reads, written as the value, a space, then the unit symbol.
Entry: 2344 kWh
